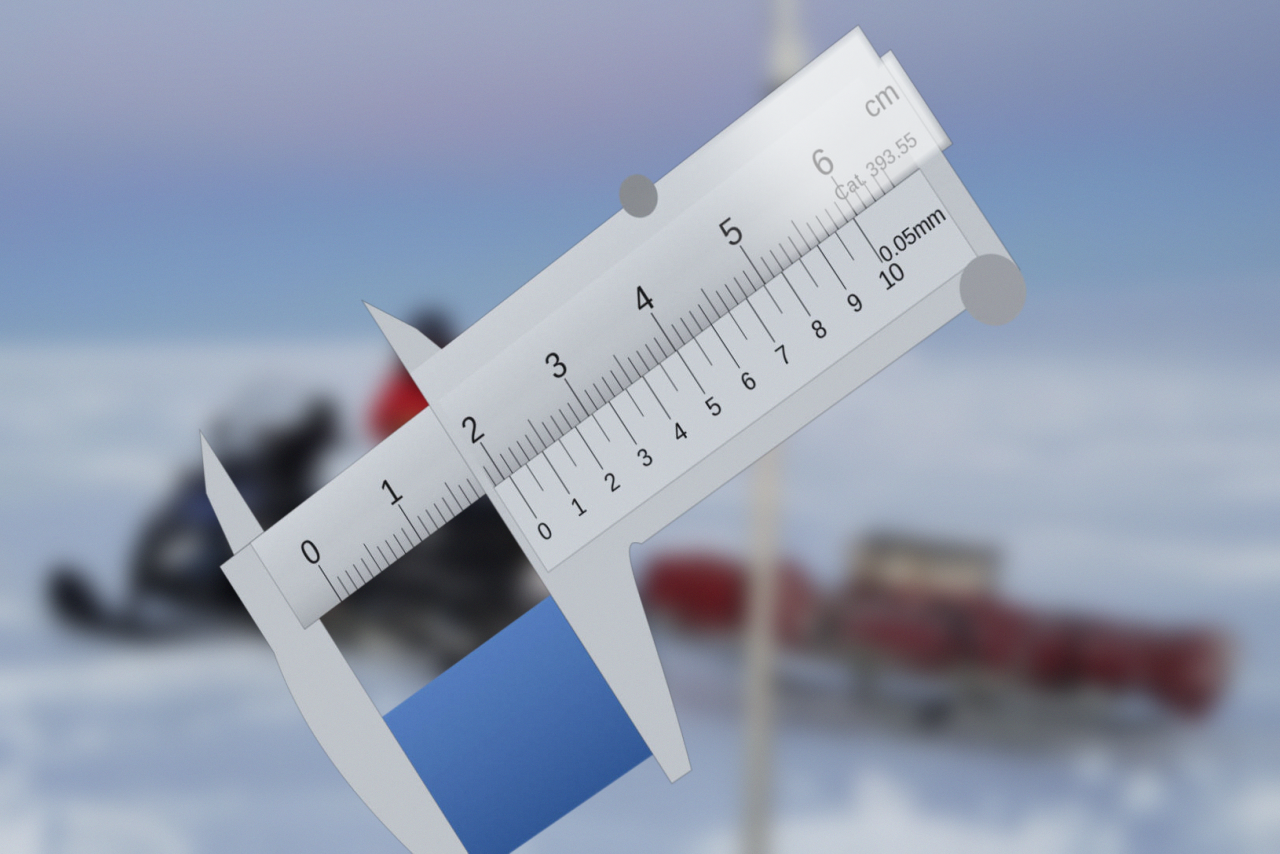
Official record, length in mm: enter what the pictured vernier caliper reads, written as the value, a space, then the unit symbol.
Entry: 20.6 mm
